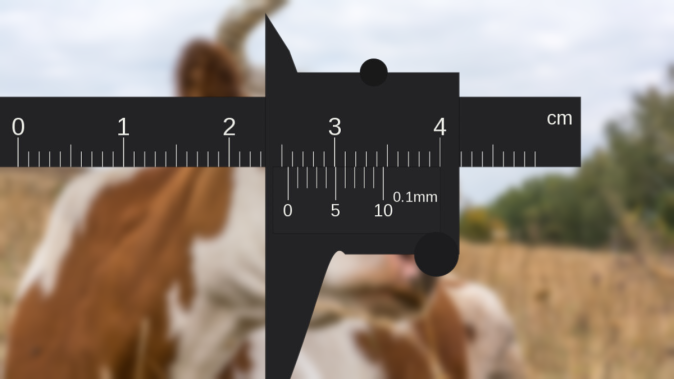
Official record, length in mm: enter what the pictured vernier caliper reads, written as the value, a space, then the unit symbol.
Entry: 25.6 mm
